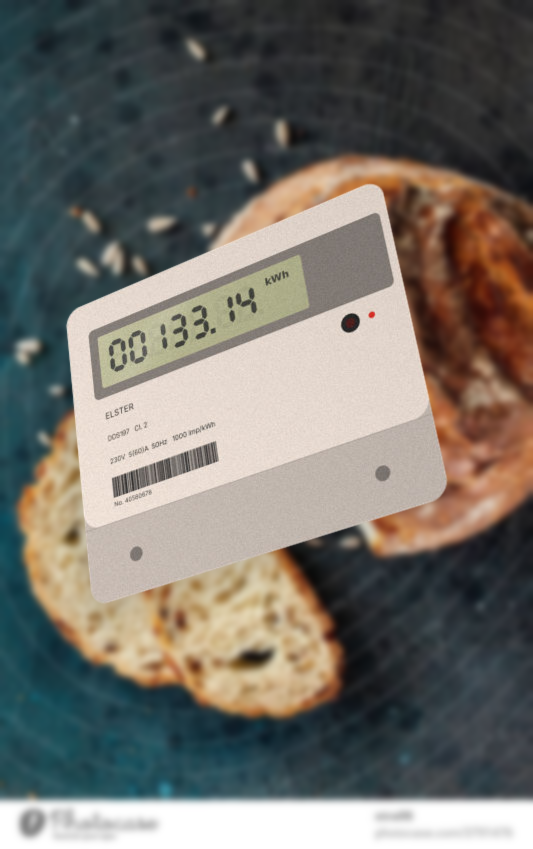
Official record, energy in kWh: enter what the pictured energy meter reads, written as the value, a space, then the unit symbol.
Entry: 133.14 kWh
